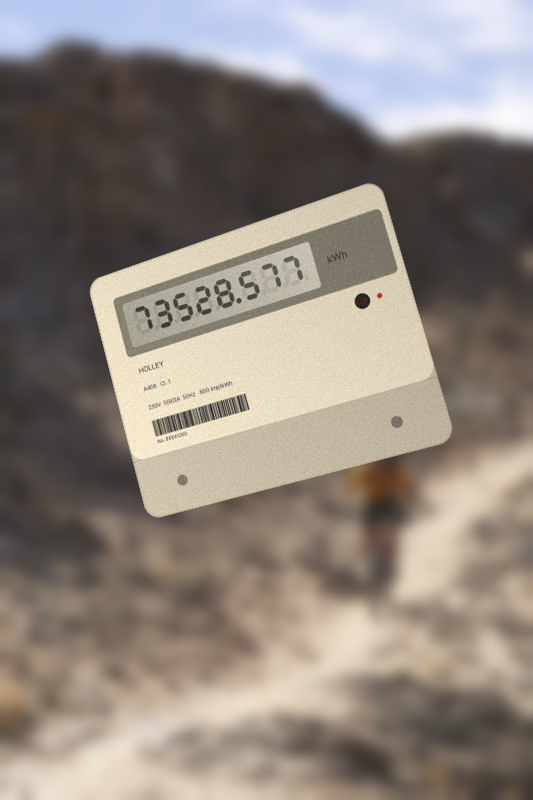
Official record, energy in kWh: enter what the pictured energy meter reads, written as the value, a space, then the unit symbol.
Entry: 73528.577 kWh
